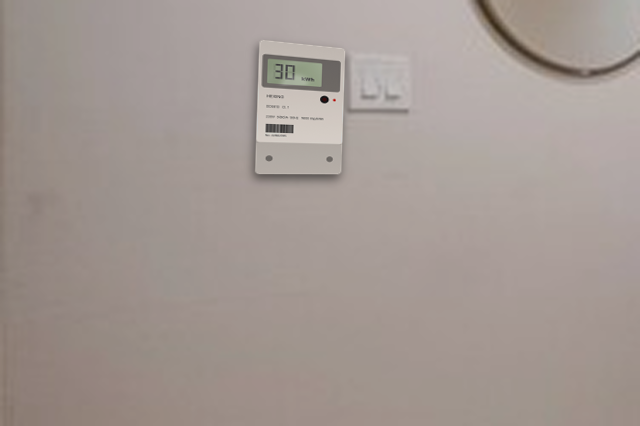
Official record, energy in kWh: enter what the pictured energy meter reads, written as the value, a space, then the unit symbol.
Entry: 30 kWh
